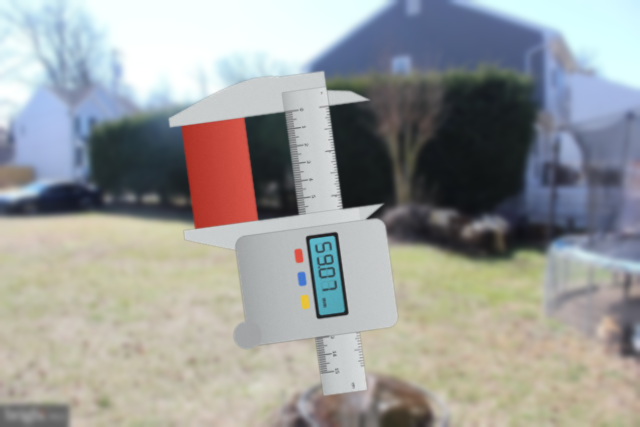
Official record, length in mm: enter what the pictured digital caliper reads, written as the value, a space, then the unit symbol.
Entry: 59.07 mm
